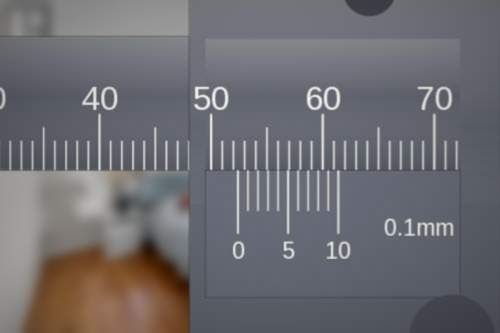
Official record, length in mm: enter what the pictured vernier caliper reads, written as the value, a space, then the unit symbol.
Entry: 52.4 mm
